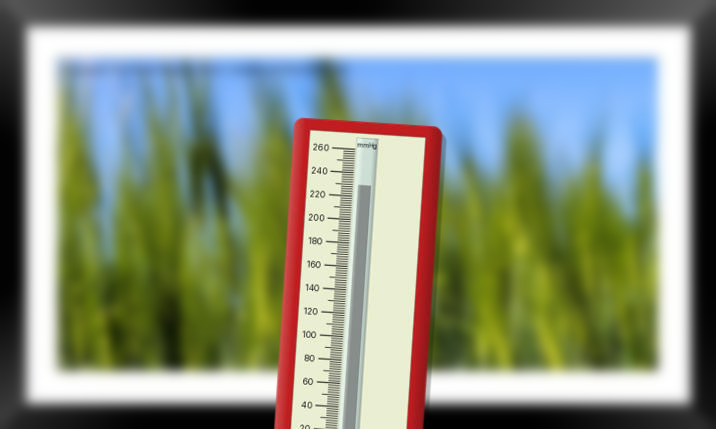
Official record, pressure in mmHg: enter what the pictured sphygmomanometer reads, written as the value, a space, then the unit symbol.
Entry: 230 mmHg
